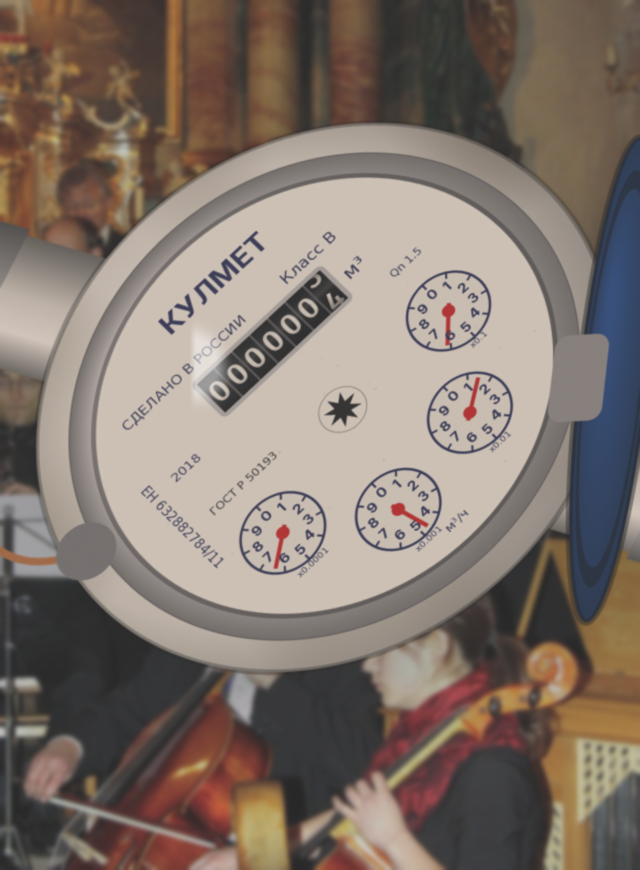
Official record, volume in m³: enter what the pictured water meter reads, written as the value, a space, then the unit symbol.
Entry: 3.6146 m³
